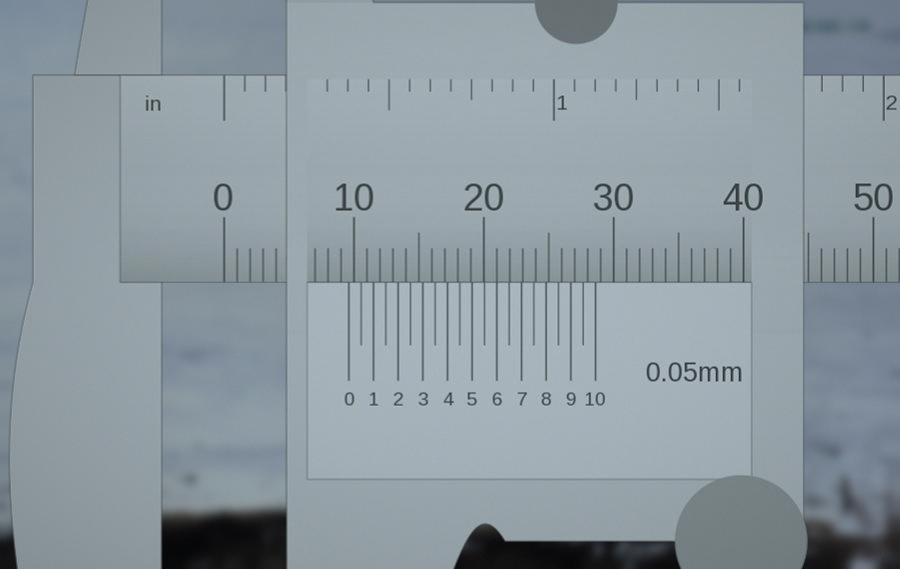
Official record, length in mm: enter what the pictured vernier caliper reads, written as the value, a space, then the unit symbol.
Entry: 9.6 mm
